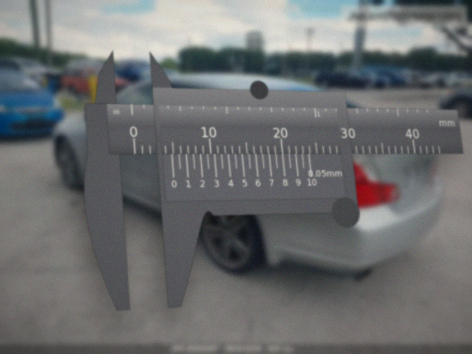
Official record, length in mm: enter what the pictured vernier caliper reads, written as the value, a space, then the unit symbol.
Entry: 4.8 mm
